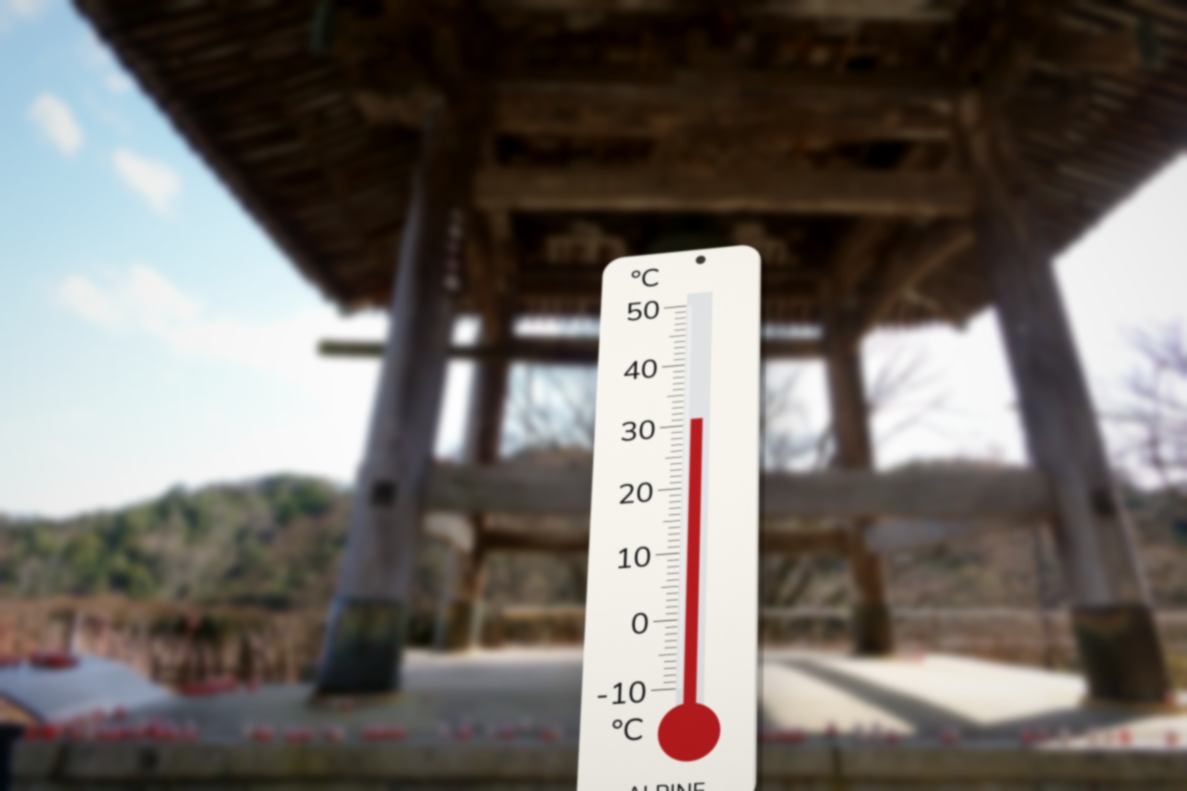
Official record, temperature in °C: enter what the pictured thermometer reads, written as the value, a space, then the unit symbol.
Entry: 31 °C
